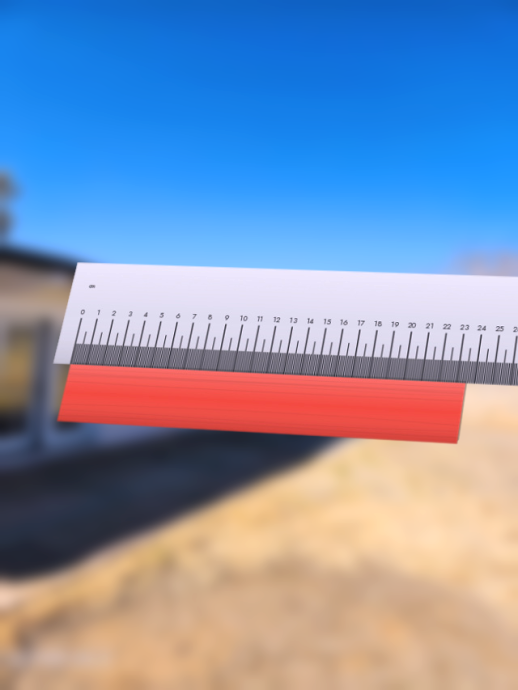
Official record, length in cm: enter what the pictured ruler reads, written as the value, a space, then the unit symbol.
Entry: 23.5 cm
